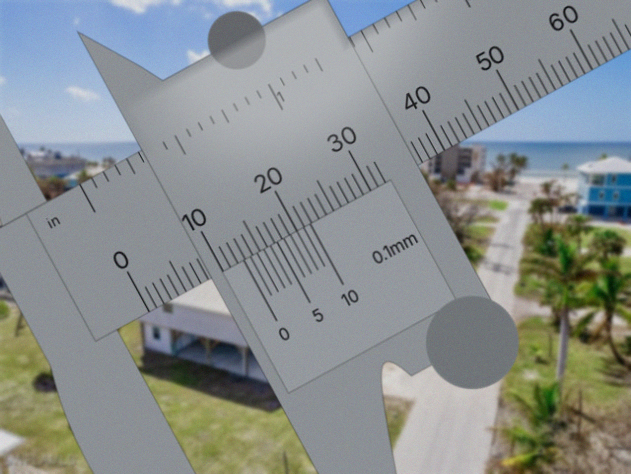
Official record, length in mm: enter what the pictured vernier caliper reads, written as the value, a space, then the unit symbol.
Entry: 12.8 mm
